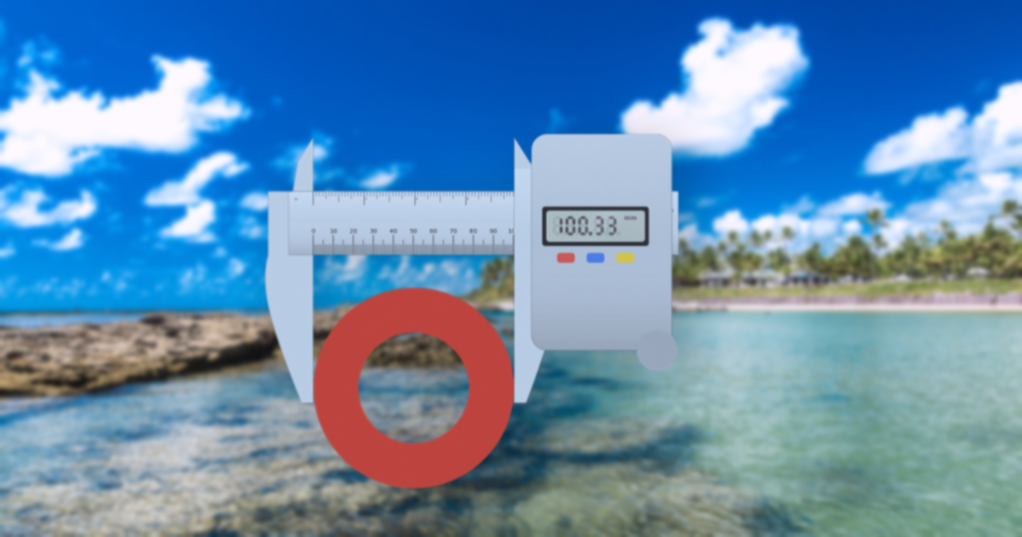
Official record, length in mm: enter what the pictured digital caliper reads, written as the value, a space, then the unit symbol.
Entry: 100.33 mm
